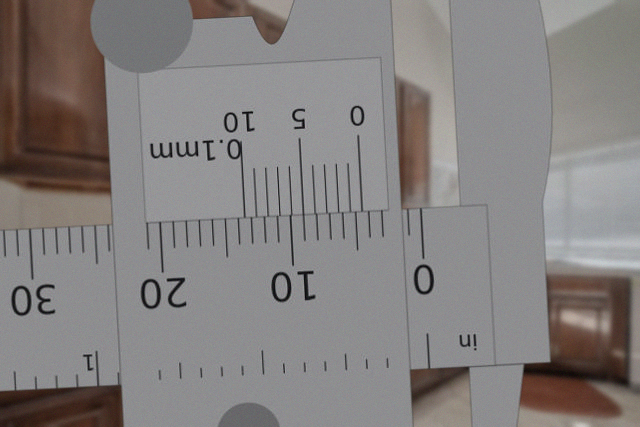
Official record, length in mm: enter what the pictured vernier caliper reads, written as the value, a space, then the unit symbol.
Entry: 4.5 mm
